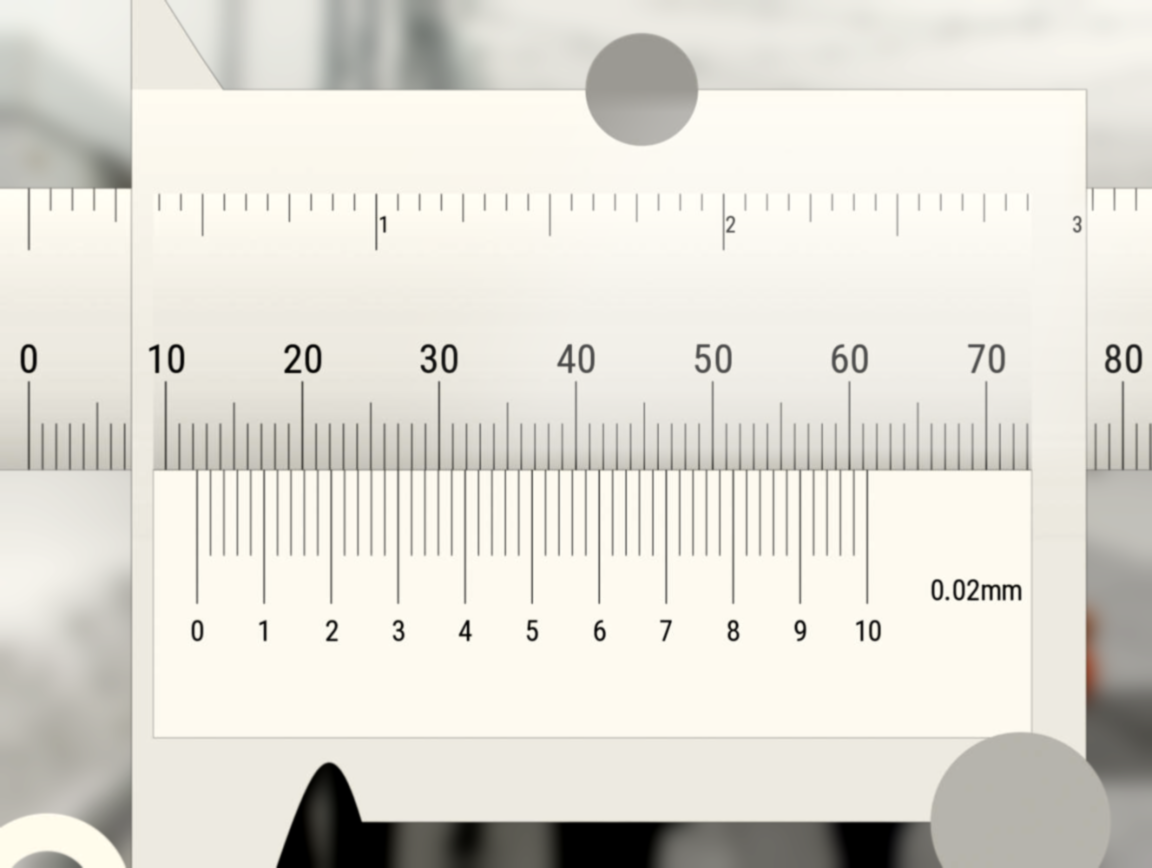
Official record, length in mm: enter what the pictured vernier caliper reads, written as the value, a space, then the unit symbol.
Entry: 12.3 mm
